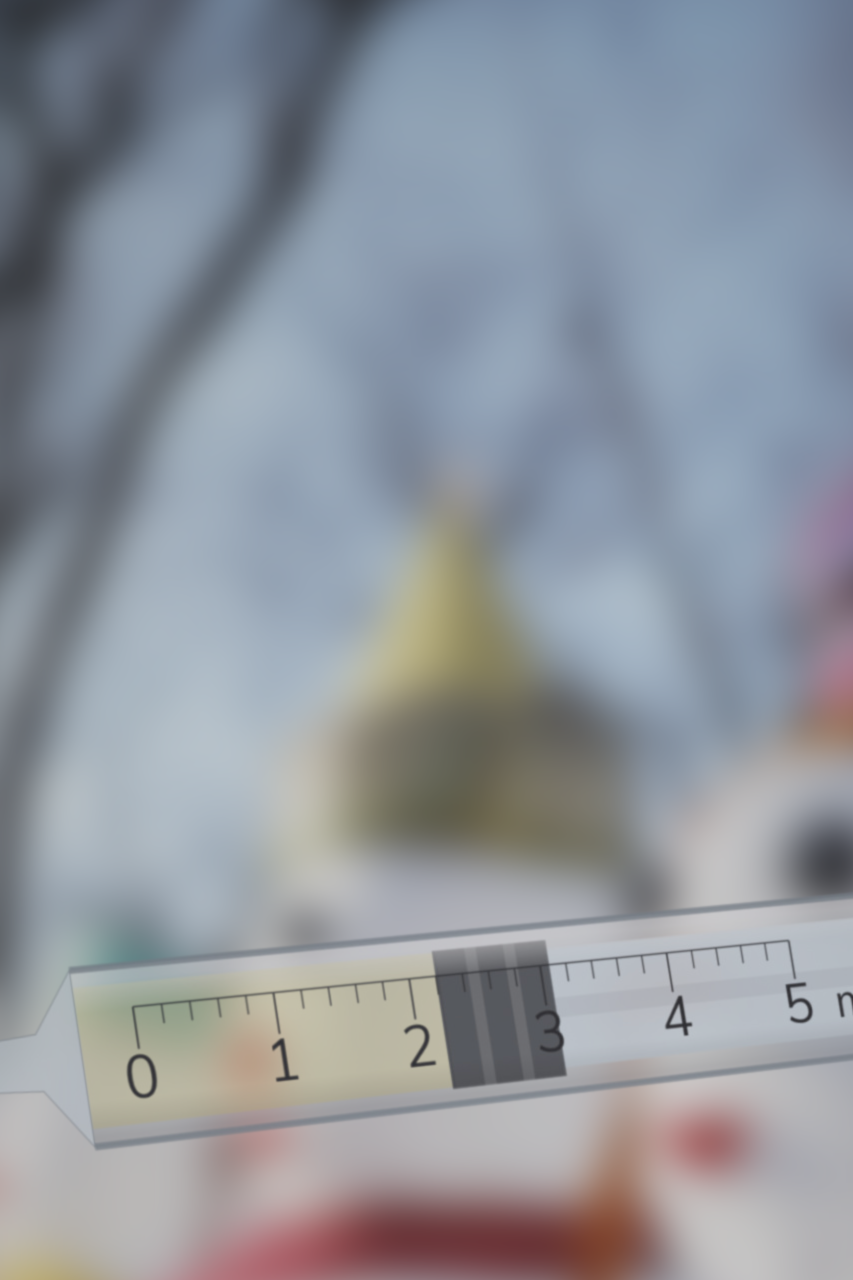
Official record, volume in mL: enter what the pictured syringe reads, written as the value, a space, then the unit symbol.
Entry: 2.2 mL
